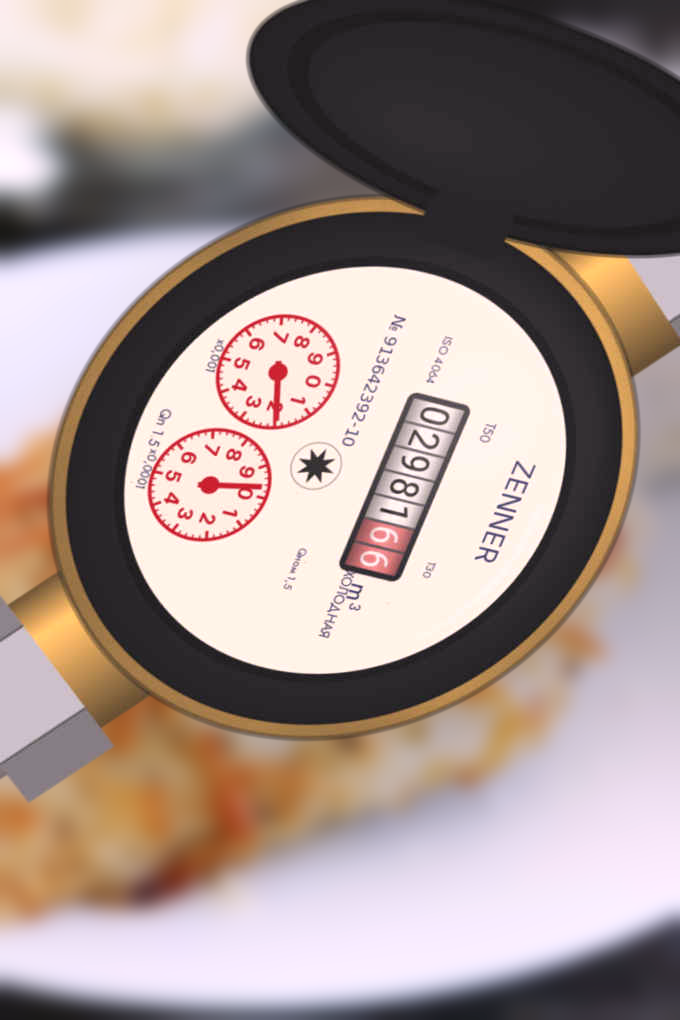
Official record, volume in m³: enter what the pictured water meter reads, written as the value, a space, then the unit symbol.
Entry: 2981.6619 m³
